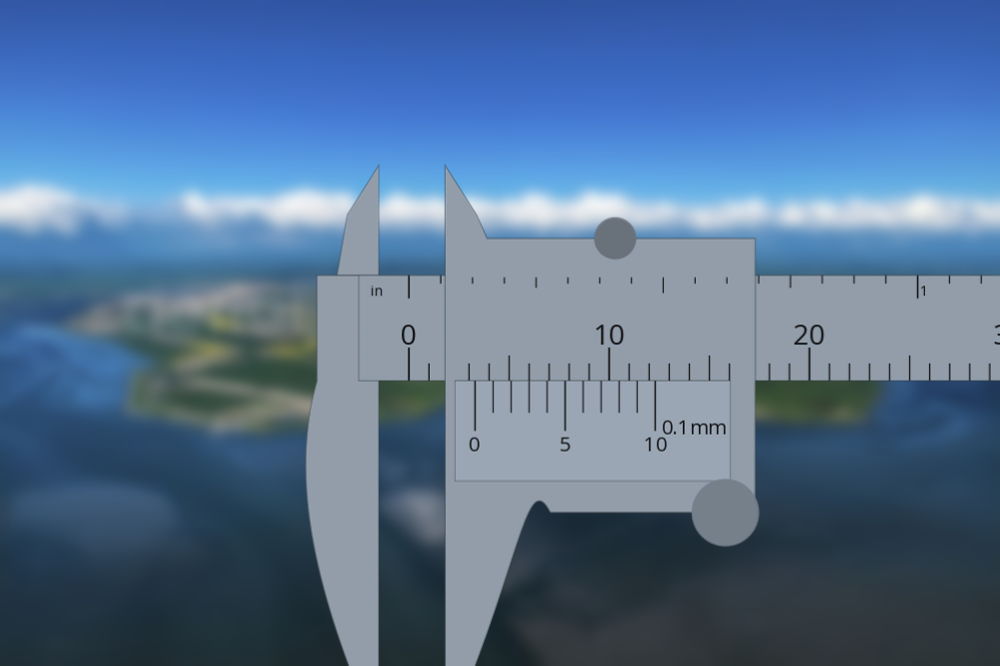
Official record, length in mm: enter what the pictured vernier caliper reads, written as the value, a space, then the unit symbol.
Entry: 3.3 mm
